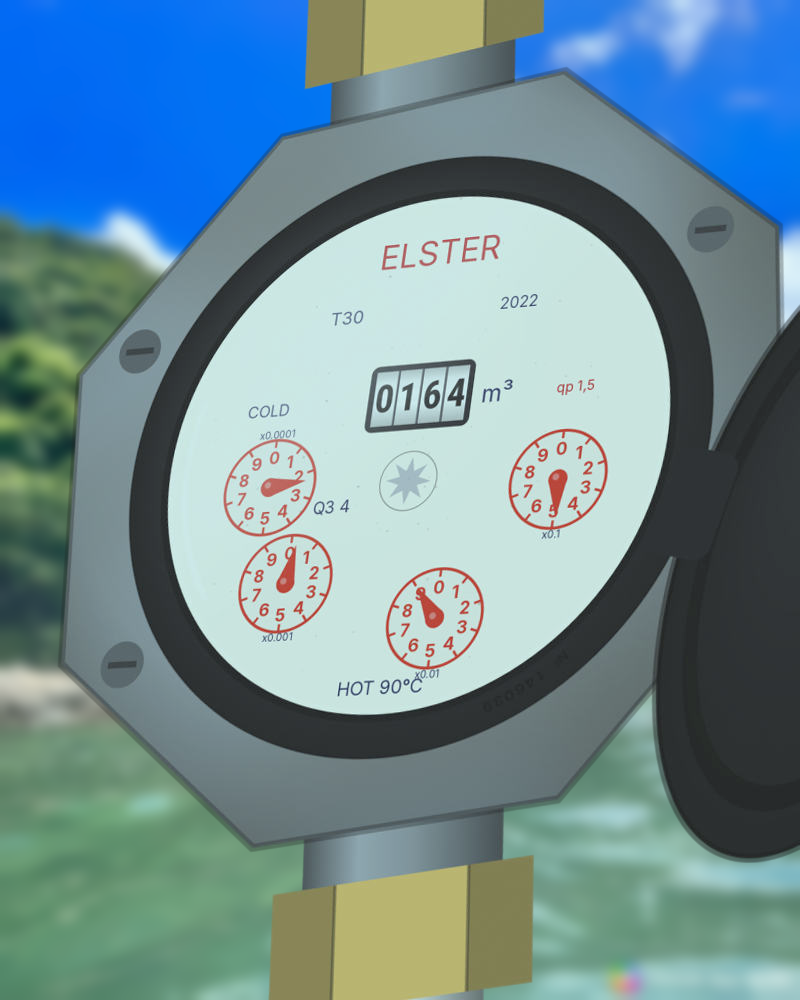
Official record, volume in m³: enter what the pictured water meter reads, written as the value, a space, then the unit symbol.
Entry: 164.4902 m³
